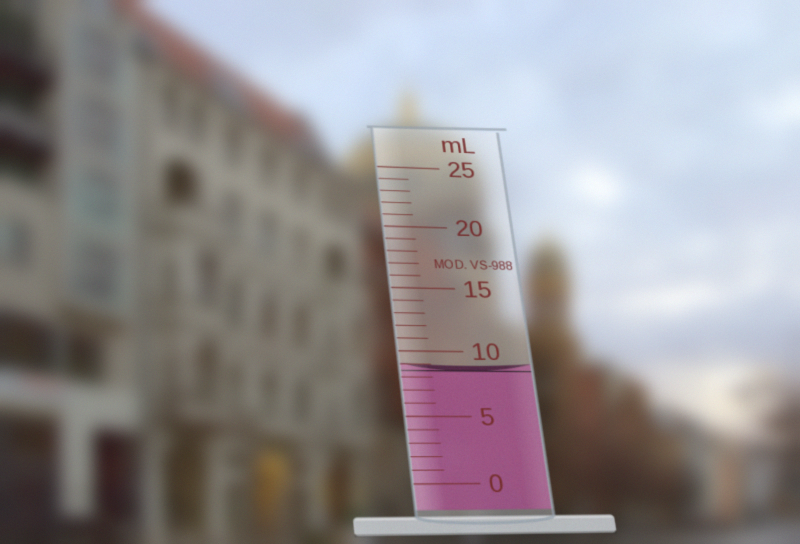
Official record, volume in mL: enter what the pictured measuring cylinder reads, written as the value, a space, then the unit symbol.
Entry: 8.5 mL
